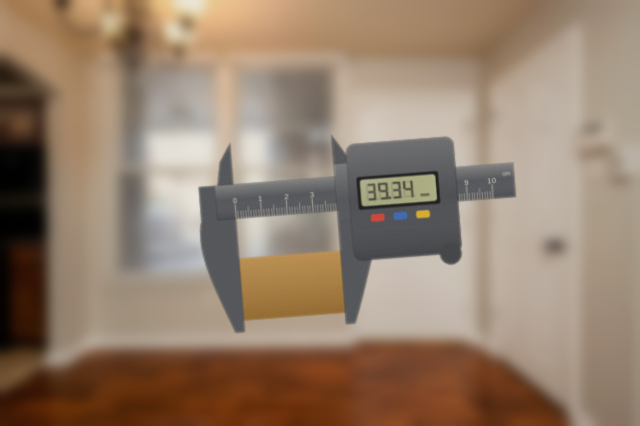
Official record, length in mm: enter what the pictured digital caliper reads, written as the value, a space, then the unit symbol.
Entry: 39.34 mm
